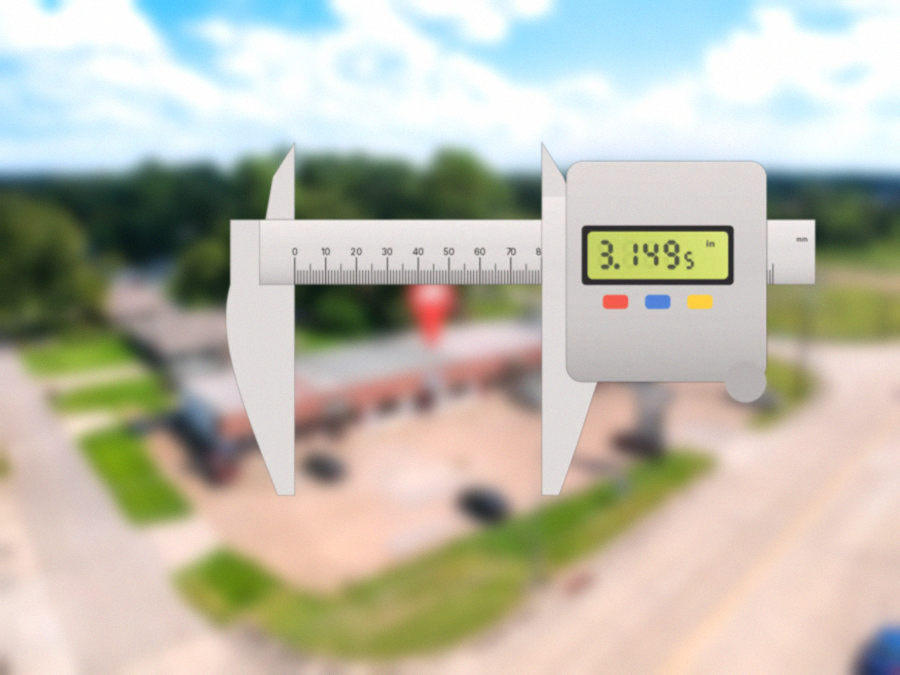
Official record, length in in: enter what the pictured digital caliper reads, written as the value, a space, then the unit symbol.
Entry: 3.1495 in
